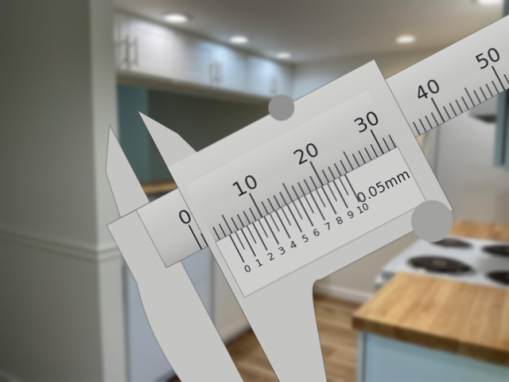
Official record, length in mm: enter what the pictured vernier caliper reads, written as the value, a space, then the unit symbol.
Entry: 4.6 mm
